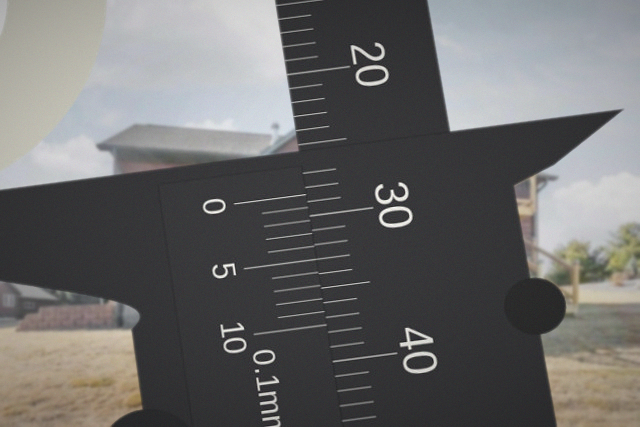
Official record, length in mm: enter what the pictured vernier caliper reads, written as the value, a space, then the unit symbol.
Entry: 28.5 mm
